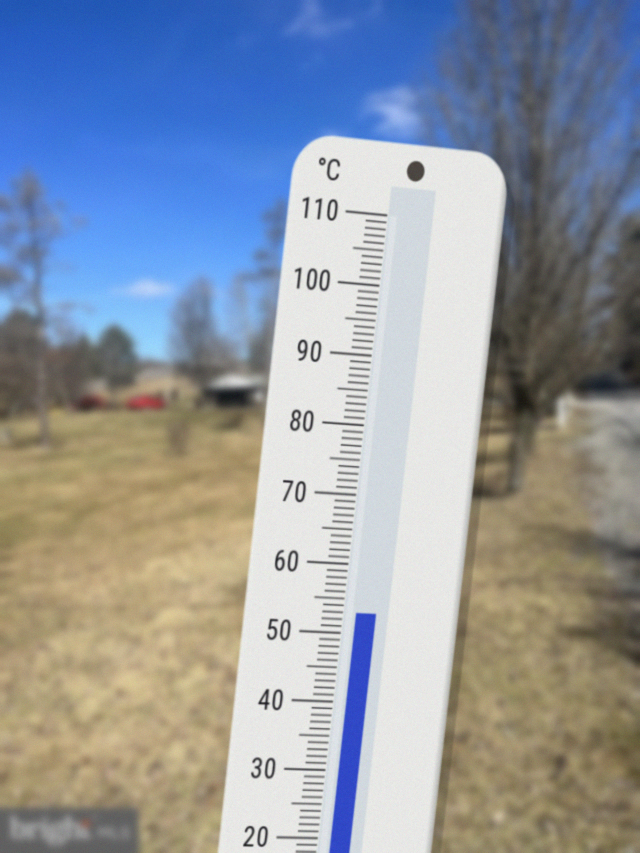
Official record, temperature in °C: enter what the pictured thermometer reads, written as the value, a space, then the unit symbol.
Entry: 53 °C
